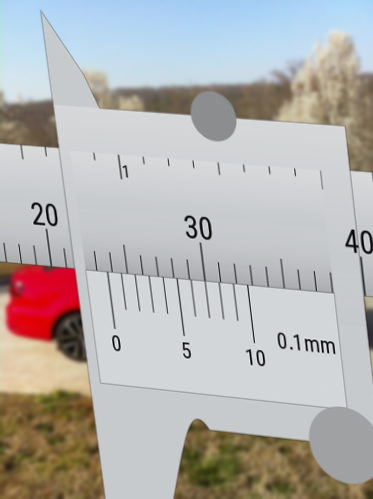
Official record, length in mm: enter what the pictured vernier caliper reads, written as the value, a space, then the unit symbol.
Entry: 23.7 mm
